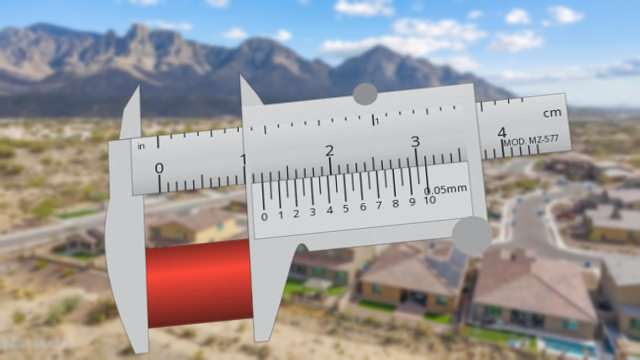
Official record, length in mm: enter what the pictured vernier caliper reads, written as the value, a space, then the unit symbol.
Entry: 12.0 mm
